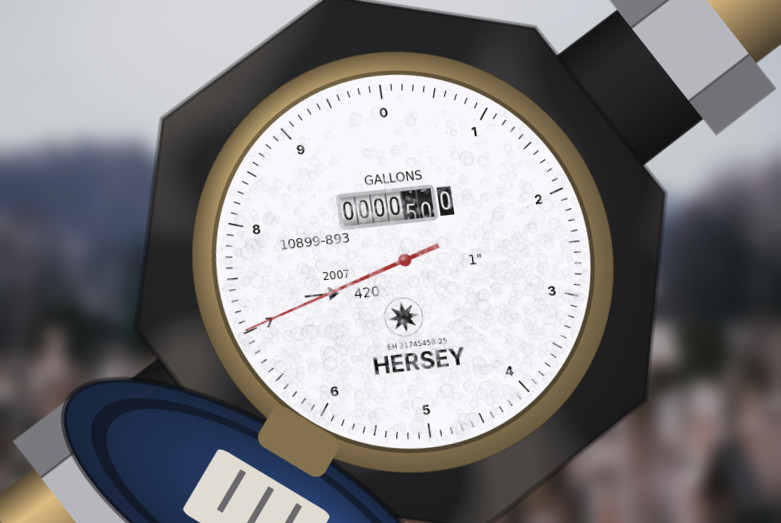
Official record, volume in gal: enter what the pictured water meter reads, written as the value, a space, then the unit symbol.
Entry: 497.0 gal
